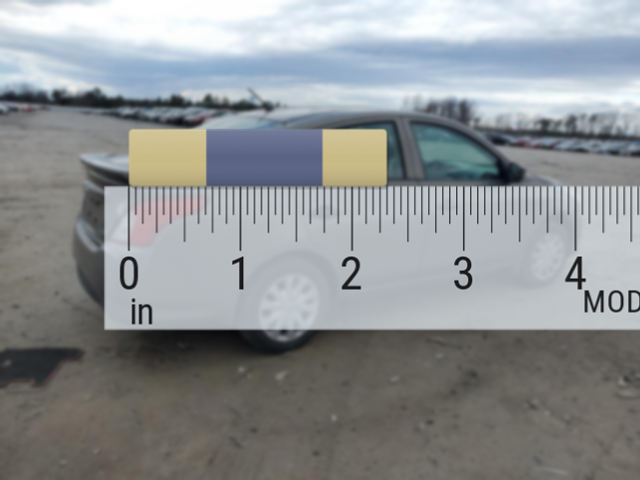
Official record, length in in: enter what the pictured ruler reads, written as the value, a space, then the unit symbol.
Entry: 2.3125 in
